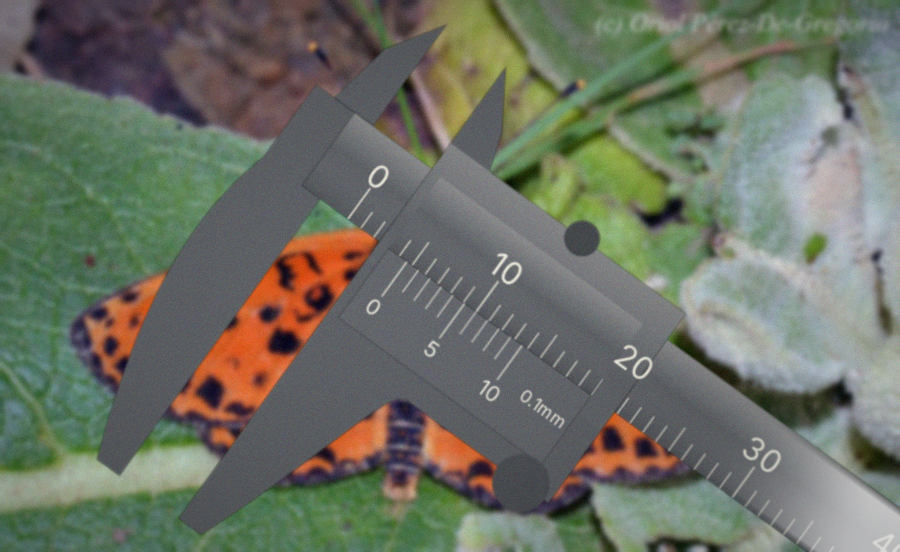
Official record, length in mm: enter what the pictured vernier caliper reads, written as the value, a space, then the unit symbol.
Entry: 4.6 mm
